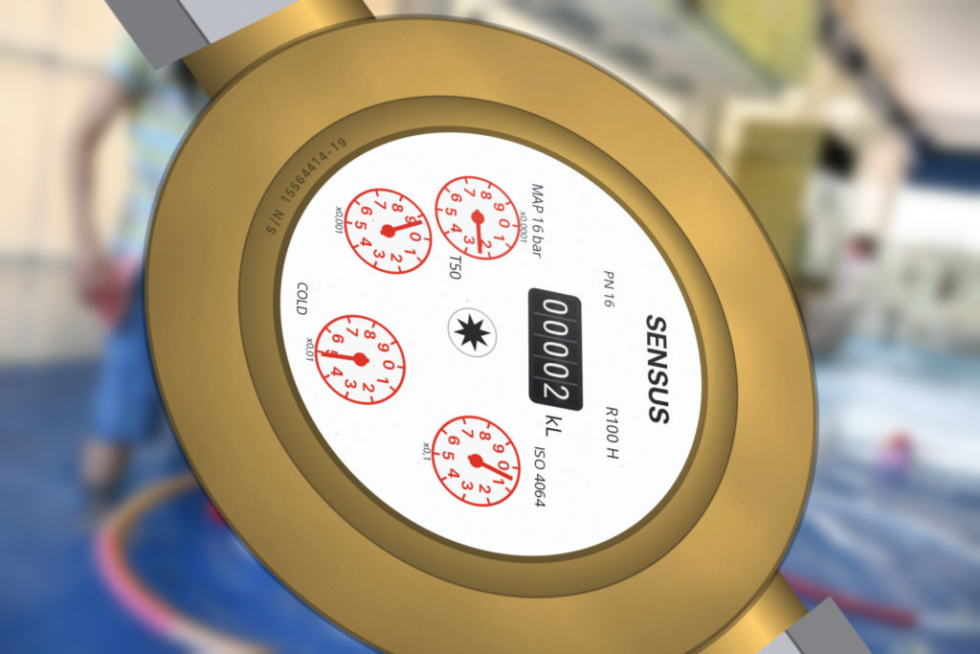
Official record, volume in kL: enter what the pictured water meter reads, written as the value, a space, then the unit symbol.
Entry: 2.0492 kL
